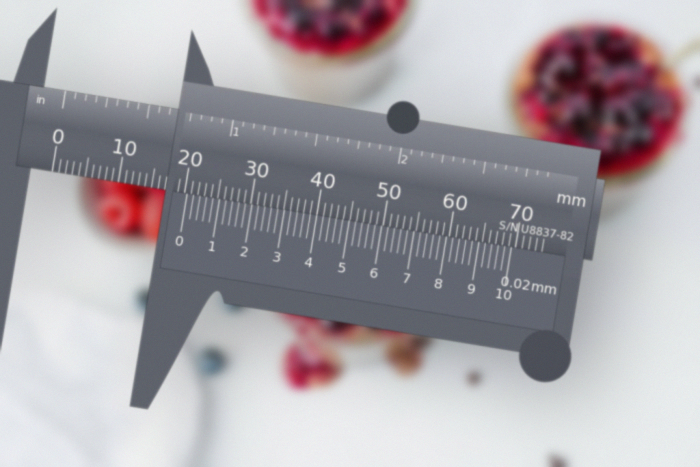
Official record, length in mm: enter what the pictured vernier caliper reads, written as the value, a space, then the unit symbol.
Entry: 20.4 mm
